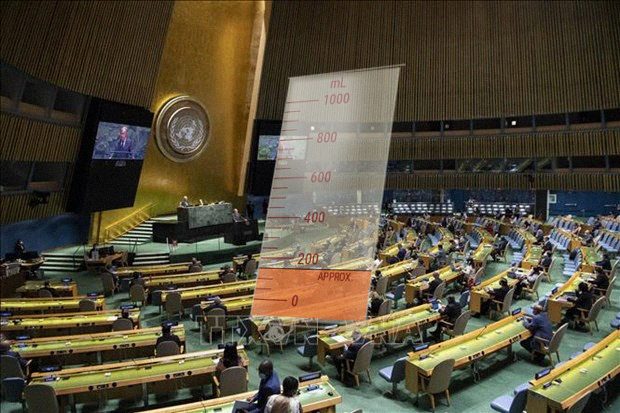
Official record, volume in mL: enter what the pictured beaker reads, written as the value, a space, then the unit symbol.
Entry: 150 mL
